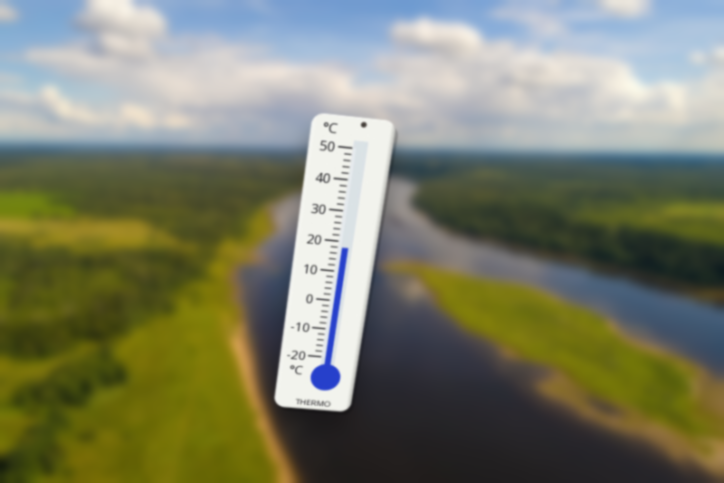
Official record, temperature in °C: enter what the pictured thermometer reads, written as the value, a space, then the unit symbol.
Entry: 18 °C
